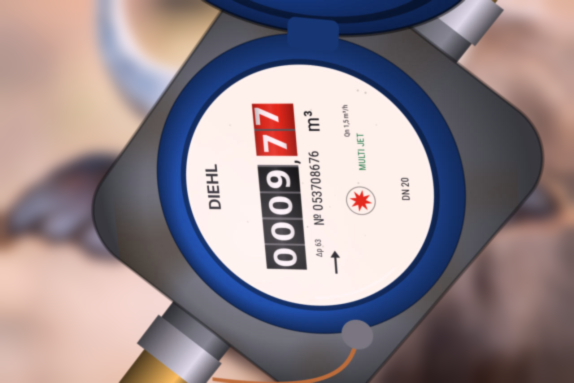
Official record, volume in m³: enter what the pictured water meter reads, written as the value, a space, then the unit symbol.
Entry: 9.77 m³
